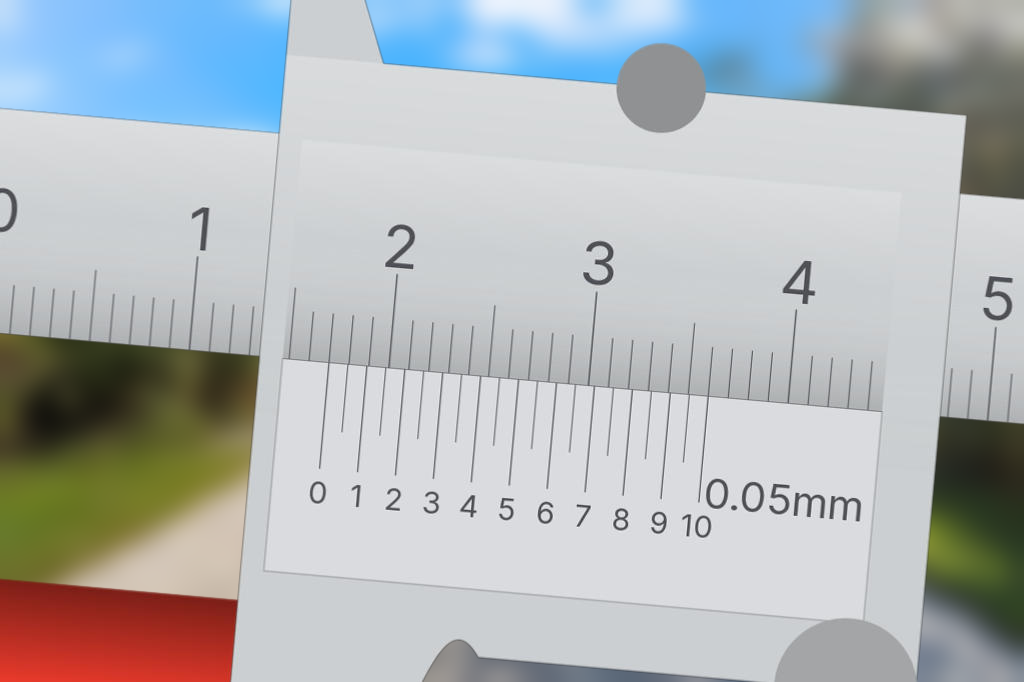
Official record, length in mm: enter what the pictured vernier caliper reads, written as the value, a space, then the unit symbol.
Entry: 17.0 mm
